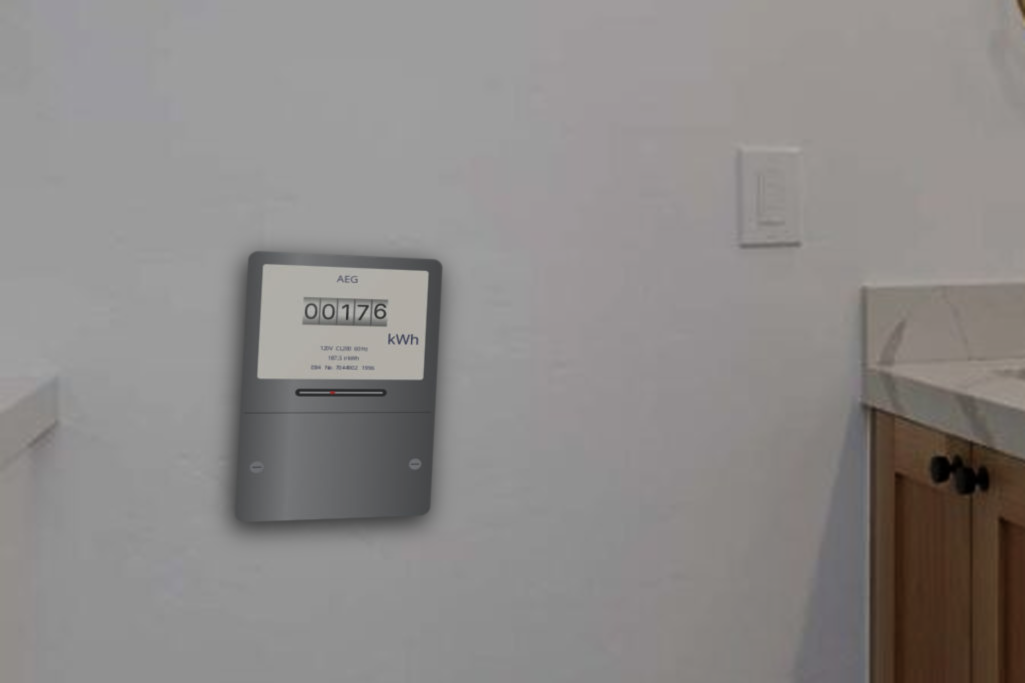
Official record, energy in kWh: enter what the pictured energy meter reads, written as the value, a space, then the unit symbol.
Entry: 176 kWh
